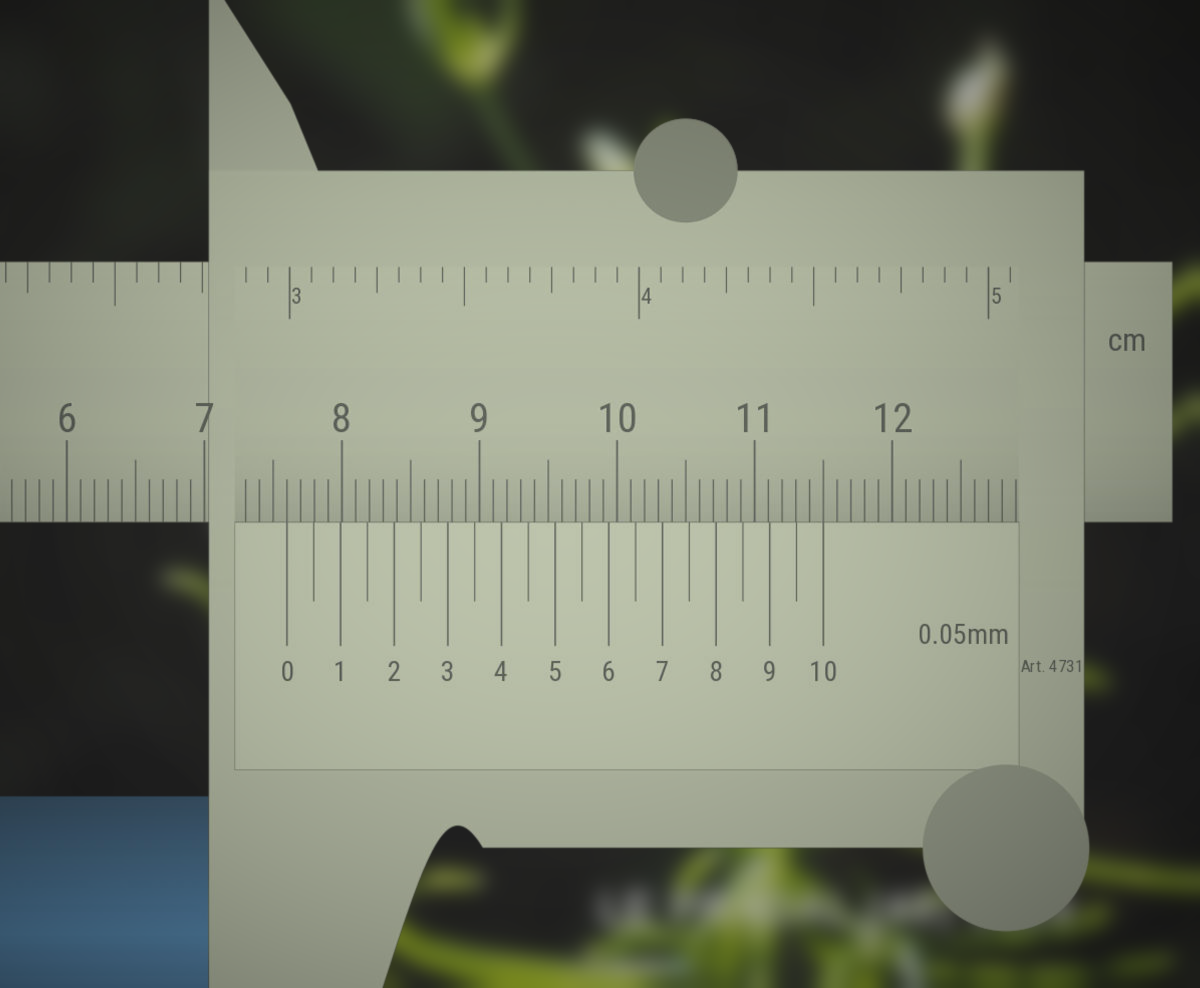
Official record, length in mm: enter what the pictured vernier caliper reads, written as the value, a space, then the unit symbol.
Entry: 76.0 mm
